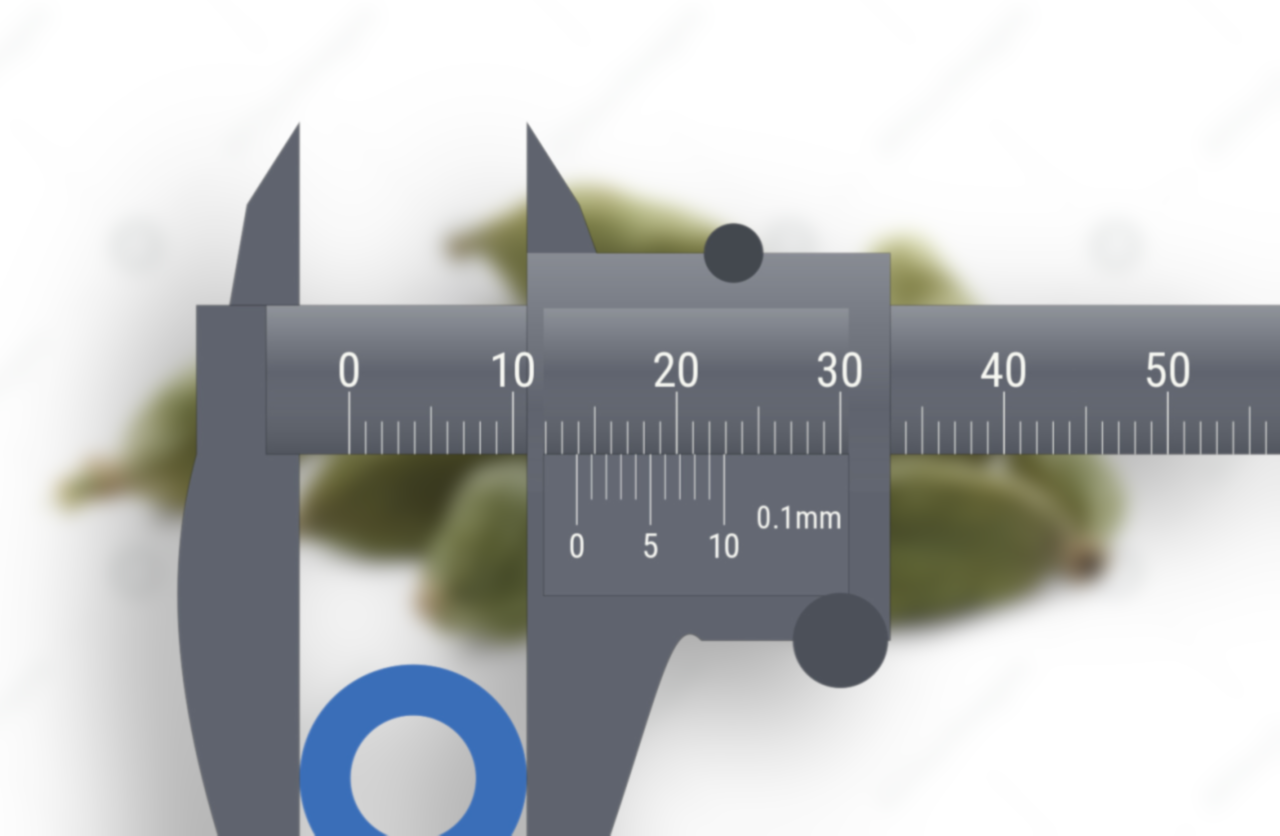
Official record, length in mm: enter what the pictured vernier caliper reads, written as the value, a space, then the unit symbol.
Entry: 13.9 mm
